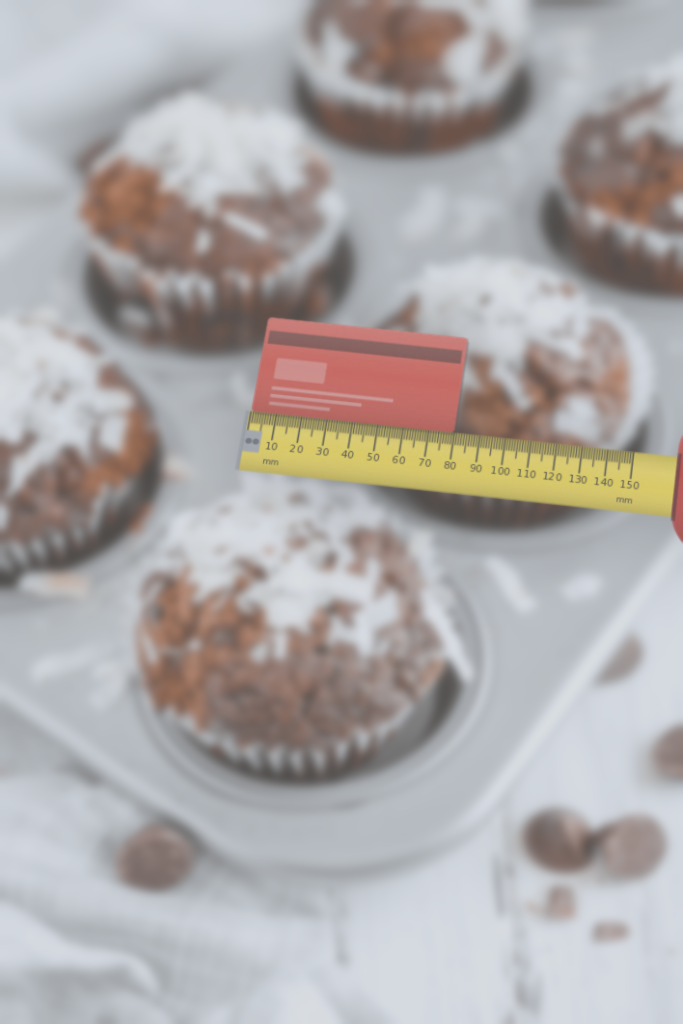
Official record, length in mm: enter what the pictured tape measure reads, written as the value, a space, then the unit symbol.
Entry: 80 mm
